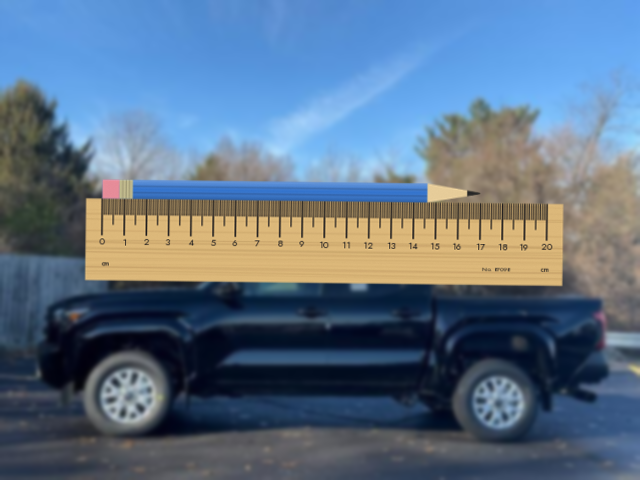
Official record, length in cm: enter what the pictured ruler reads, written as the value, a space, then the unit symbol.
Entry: 17 cm
